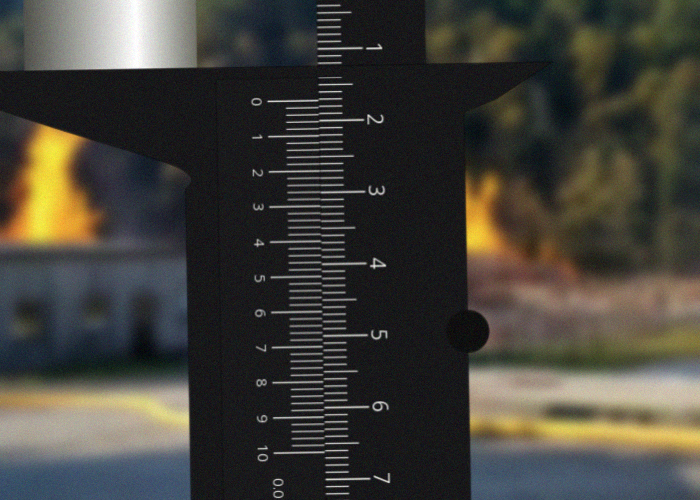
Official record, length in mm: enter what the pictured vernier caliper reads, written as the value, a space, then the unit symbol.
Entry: 17.2 mm
